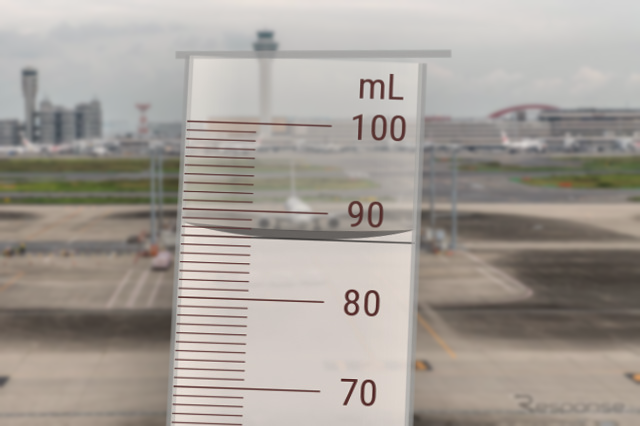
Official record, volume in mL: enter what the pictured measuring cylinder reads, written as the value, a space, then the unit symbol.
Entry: 87 mL
